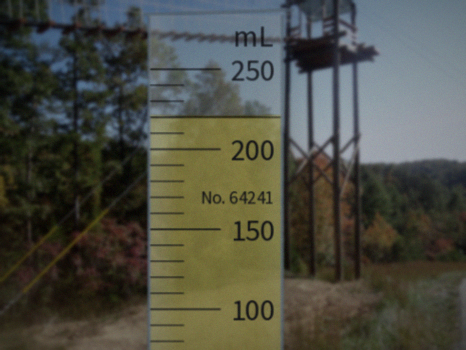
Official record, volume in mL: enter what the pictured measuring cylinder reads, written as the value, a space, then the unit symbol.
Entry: 220 mL
